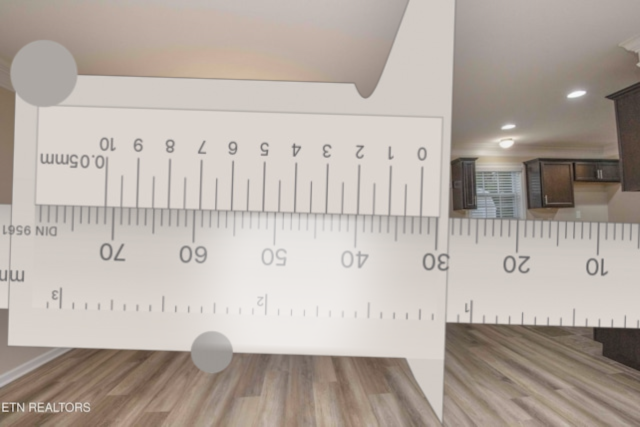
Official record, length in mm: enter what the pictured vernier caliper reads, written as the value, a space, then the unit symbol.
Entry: 32.0 mm
